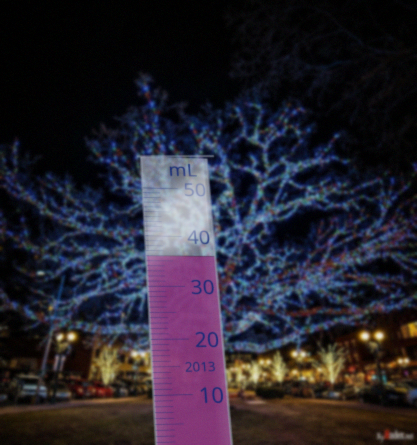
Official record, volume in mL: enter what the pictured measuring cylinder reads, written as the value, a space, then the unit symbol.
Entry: 36 mL
